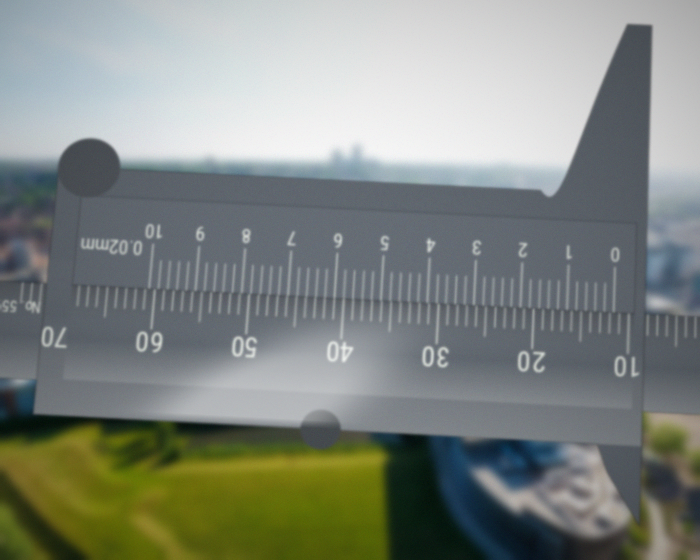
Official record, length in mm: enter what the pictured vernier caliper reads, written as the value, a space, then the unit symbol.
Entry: 11.6 mm
